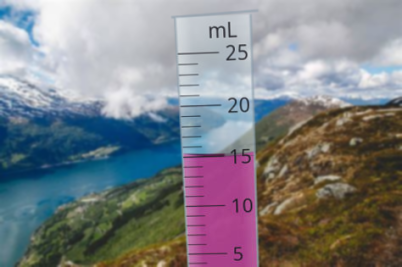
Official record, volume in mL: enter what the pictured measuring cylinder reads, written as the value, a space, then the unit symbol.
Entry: 15 mL
